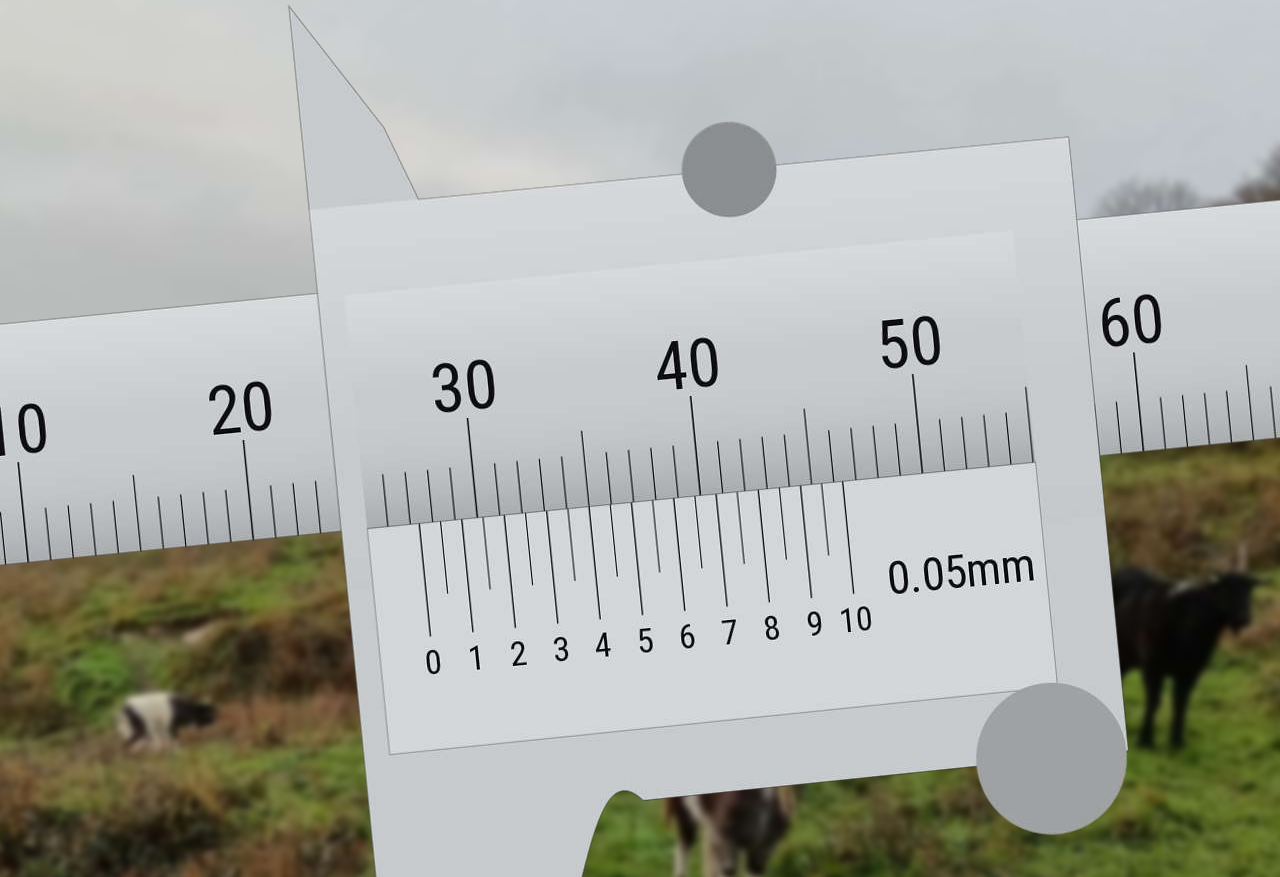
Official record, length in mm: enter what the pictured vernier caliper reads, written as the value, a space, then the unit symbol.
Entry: 27.40 mm
